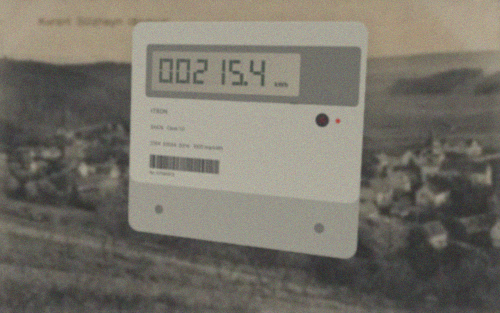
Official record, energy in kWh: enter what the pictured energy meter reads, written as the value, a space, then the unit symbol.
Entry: 215.4 kWh
